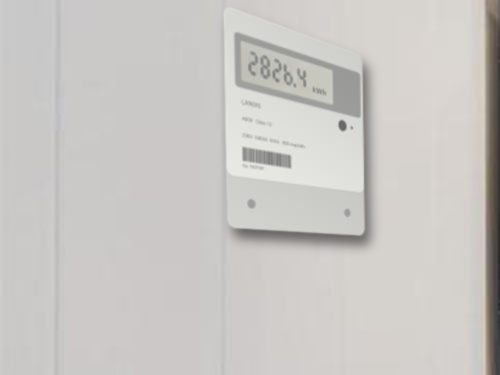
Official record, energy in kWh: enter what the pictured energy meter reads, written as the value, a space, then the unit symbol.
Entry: 2826.4 kWh
